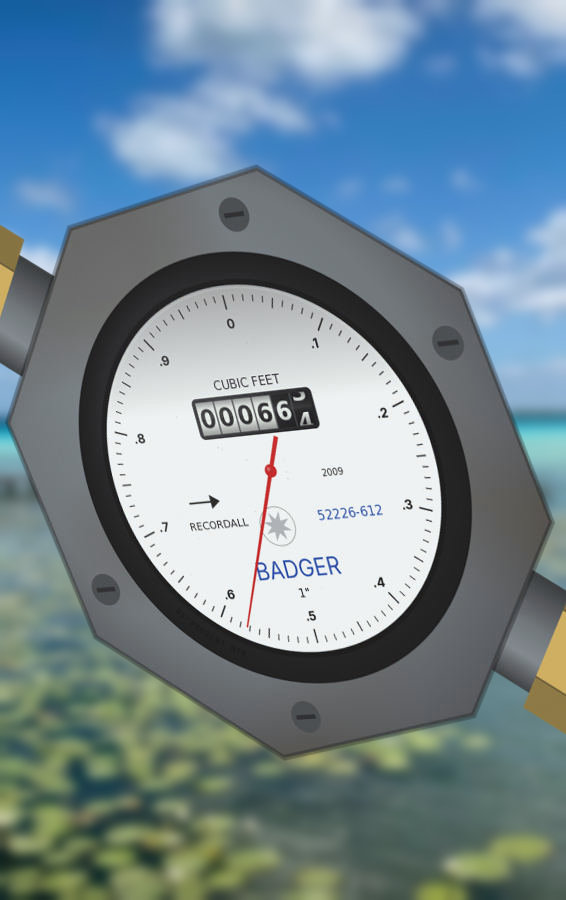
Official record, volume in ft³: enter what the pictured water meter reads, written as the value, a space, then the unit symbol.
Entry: 663.57 ft³
